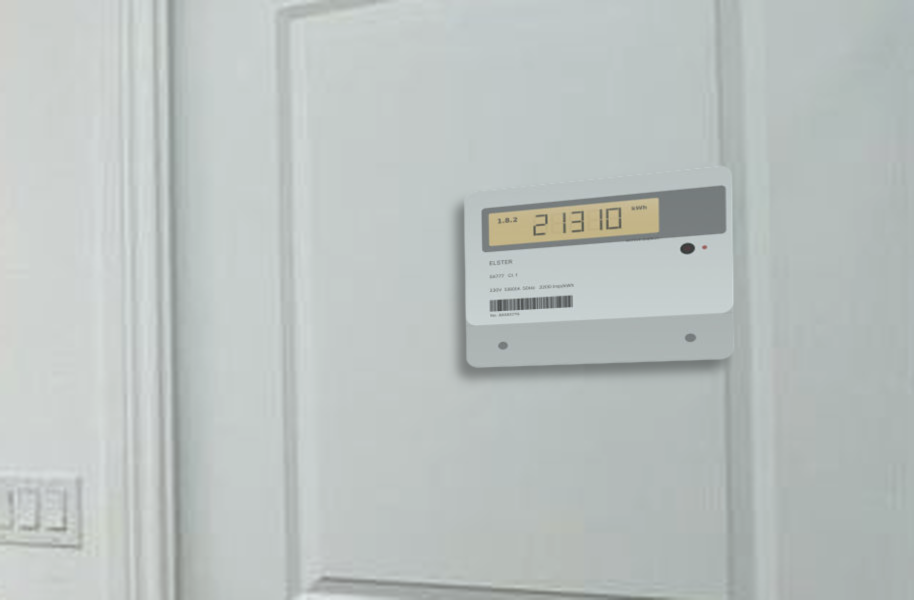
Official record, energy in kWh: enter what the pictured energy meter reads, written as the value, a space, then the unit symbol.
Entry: 21310 kWh
